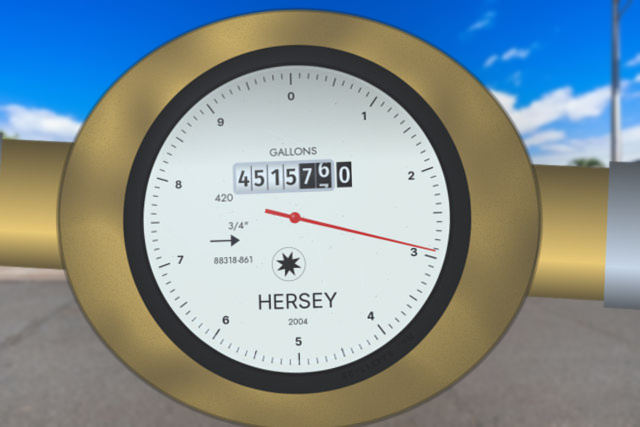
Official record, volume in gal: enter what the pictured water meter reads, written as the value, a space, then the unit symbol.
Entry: 4515762.9 gal
